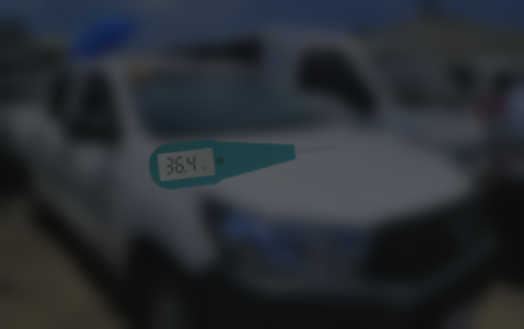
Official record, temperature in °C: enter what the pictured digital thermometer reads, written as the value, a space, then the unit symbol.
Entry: 36.4 °C
